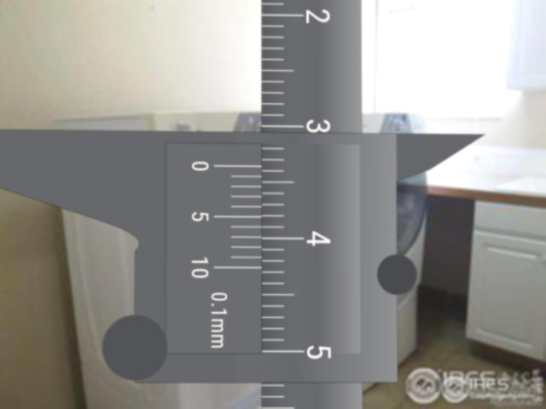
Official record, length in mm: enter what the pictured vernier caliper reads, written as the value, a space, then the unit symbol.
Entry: 33.6 mm
